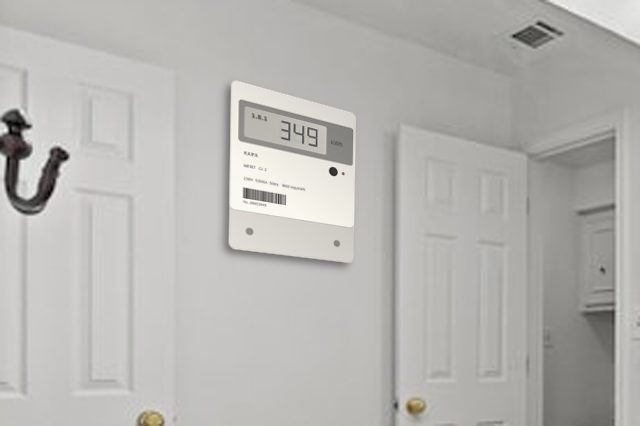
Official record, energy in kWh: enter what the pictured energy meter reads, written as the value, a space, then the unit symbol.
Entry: 349 kWh
